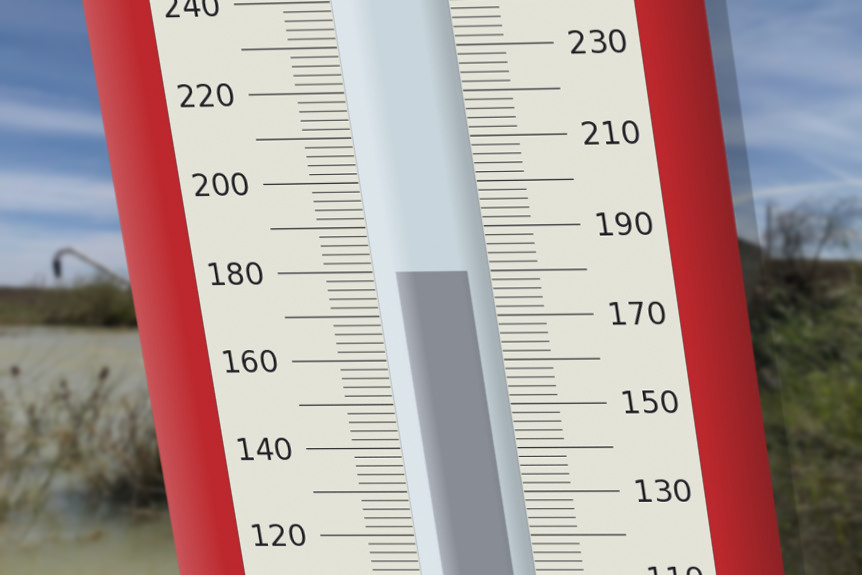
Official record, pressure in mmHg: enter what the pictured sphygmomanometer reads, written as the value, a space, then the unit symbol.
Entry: 180 mmHg
